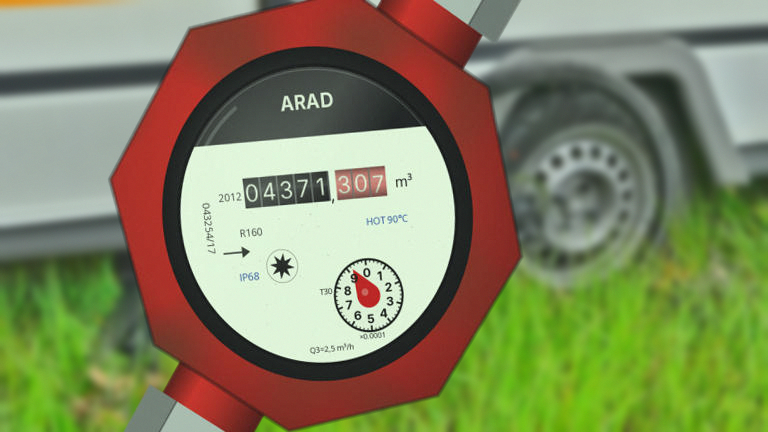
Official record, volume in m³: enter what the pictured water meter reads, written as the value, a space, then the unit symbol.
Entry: 4371.3069 m³
